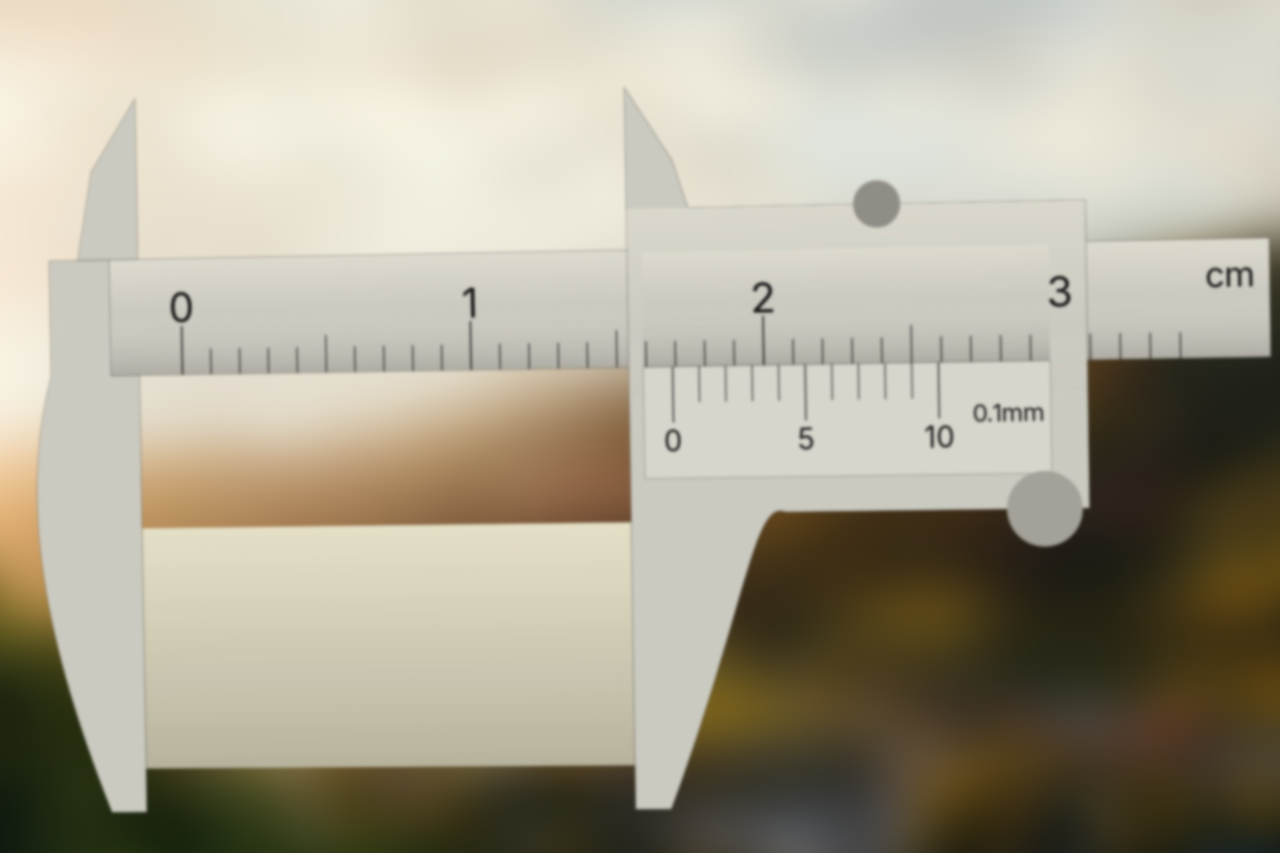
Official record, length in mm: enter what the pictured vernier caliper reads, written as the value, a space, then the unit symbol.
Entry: 16.9 mm
